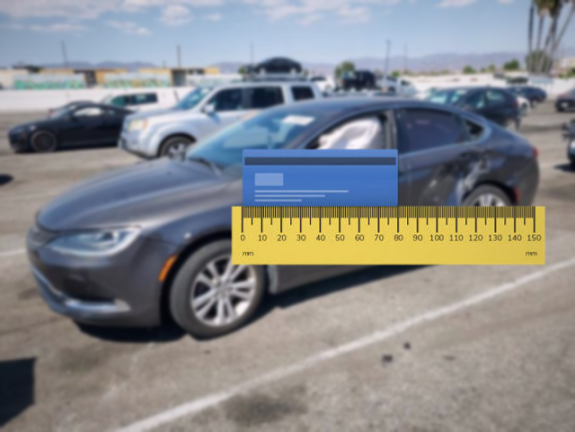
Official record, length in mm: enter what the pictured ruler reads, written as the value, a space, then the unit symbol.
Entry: 80 mm
